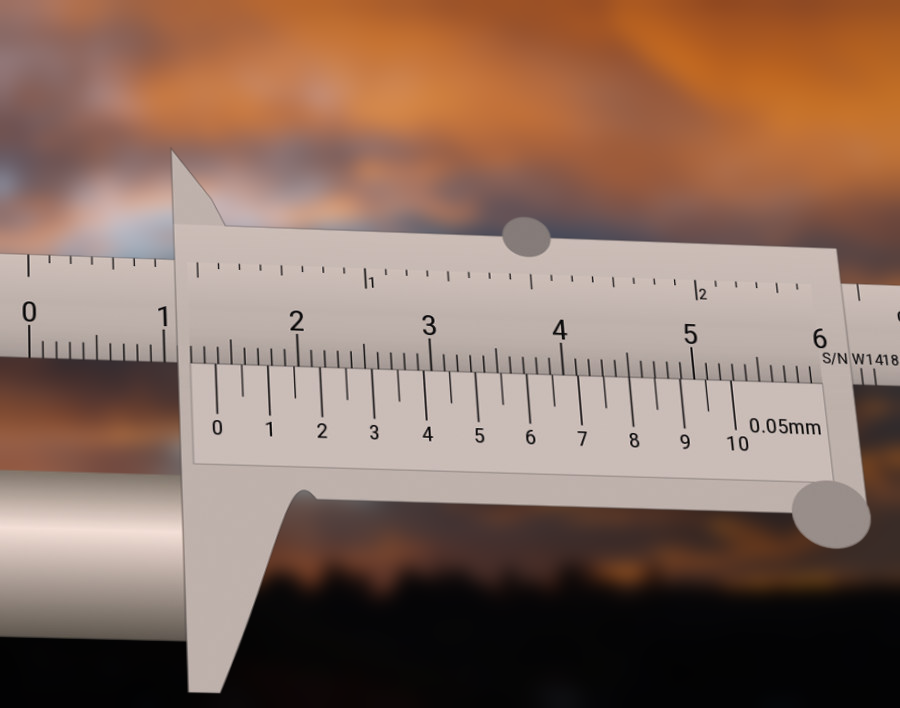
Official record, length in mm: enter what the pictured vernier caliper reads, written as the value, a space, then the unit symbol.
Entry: 13.8 mm
